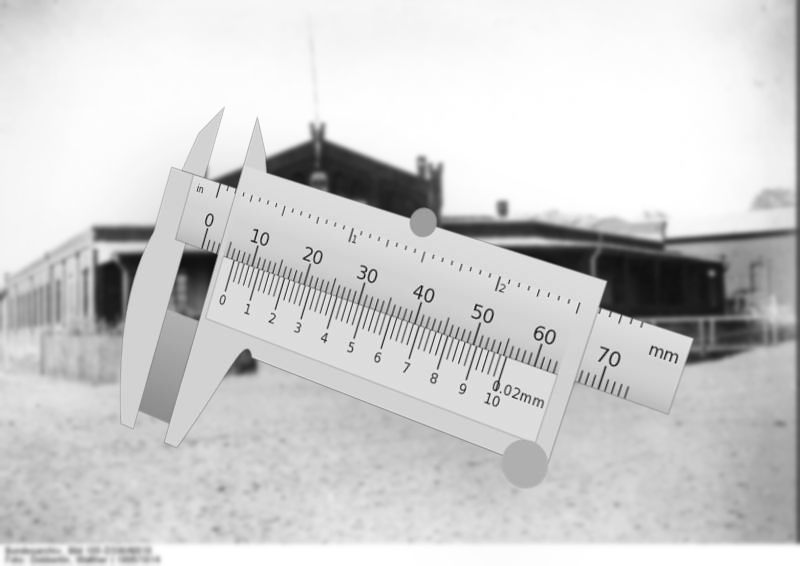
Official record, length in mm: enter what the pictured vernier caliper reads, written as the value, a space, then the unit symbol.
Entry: 6.5 mm
